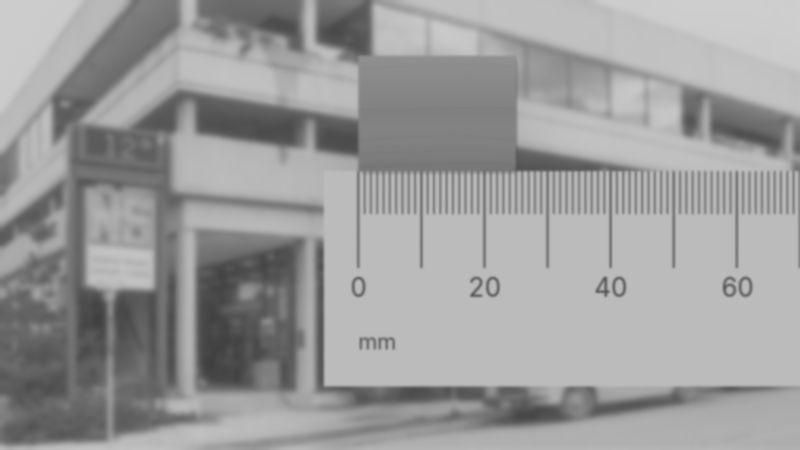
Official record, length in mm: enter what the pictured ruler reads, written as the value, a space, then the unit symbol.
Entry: 25 mm
